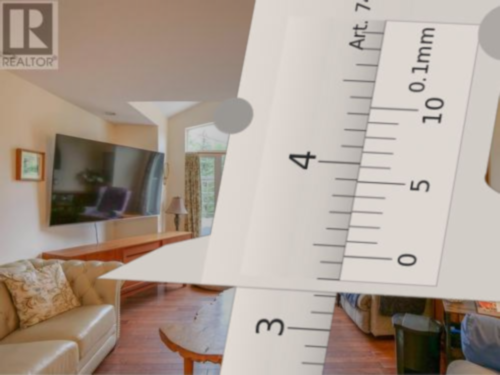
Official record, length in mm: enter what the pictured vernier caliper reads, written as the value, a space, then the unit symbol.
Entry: 34.4 mm
